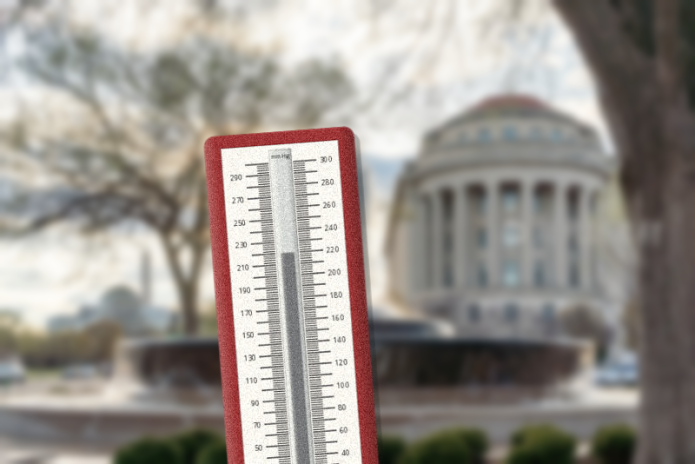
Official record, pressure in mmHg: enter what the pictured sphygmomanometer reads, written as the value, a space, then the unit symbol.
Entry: 220 mmHg
